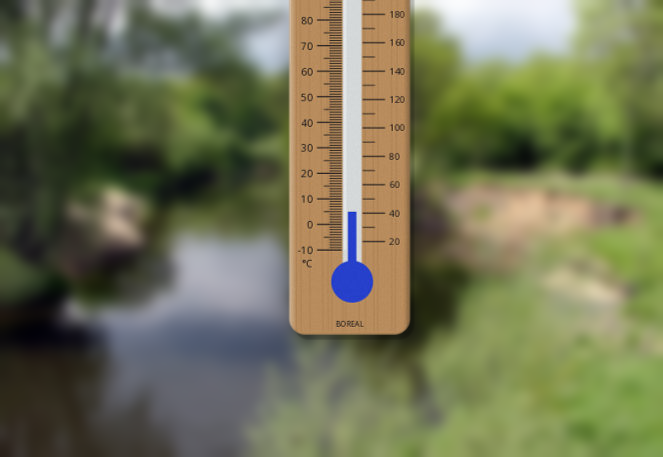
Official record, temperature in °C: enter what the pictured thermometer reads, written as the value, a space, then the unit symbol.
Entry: 5 °C
